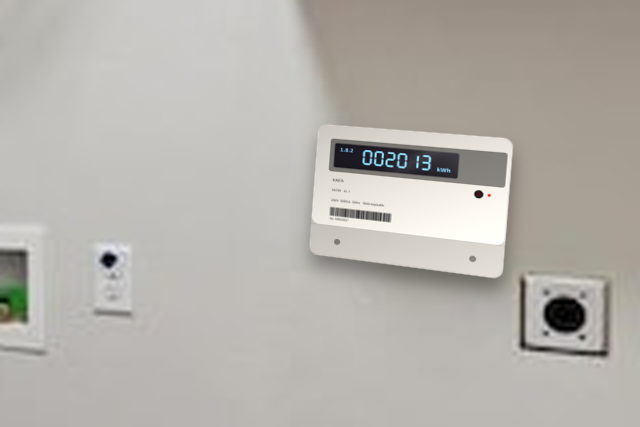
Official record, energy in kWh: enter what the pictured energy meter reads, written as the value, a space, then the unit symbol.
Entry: 2013 kWh
